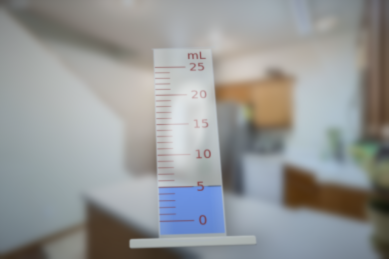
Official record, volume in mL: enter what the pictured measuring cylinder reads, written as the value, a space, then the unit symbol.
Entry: 5 mL
